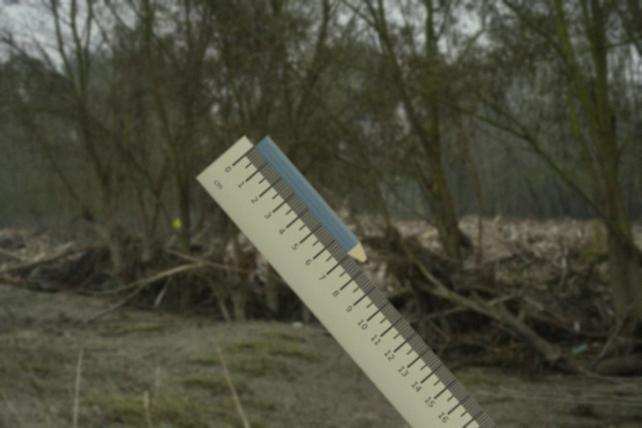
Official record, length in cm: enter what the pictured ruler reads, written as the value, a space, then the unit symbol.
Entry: 8 cm
